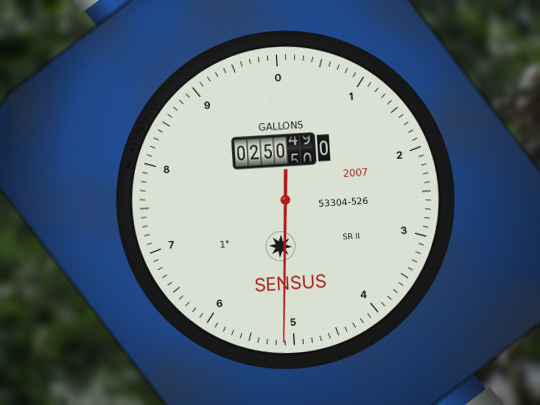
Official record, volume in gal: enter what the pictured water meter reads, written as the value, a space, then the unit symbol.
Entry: 250495.1 gal
